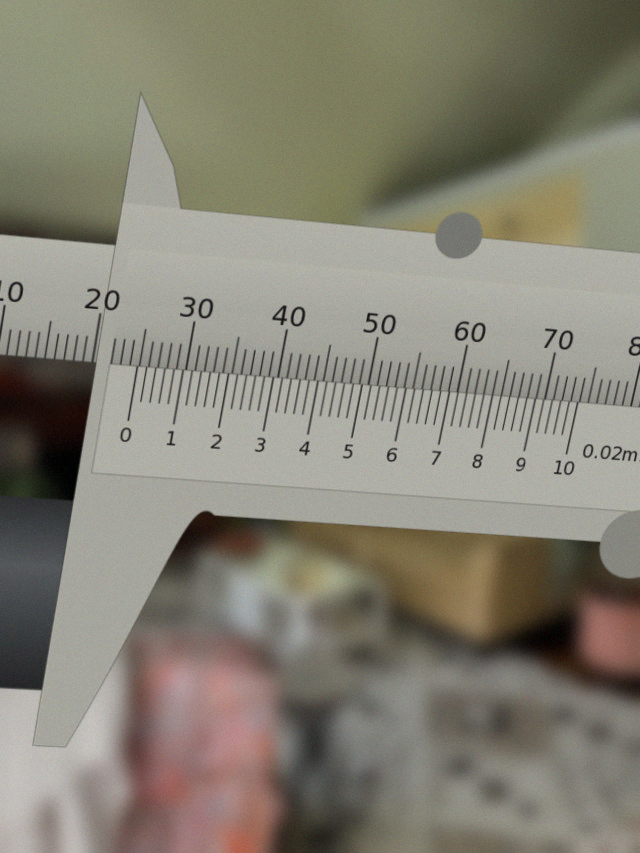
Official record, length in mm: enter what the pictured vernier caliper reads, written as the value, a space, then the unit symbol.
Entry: 24.8 mm
